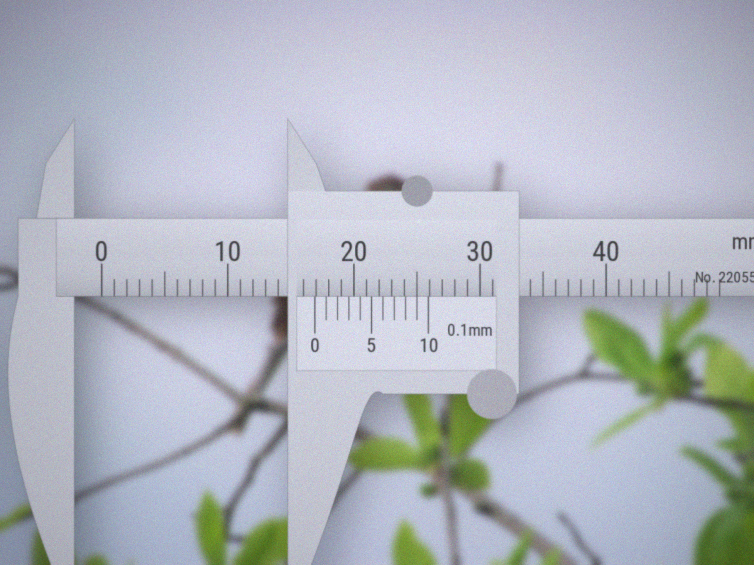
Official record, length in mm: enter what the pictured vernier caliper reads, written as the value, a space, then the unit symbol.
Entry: 16.9 mm
